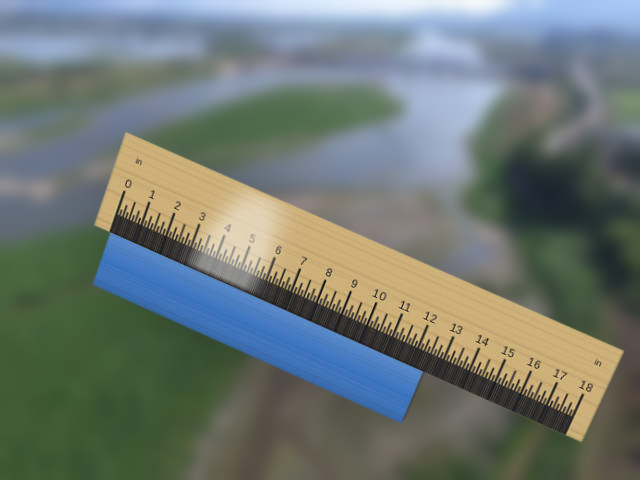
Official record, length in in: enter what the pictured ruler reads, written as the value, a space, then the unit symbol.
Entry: 12.5 in
